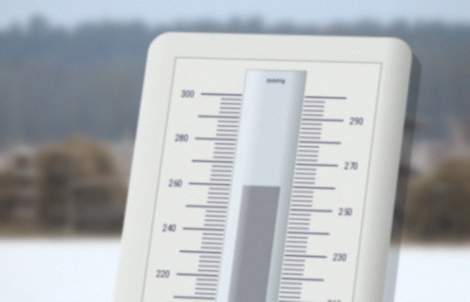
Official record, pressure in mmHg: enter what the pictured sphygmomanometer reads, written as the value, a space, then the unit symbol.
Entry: 260 mmHg
